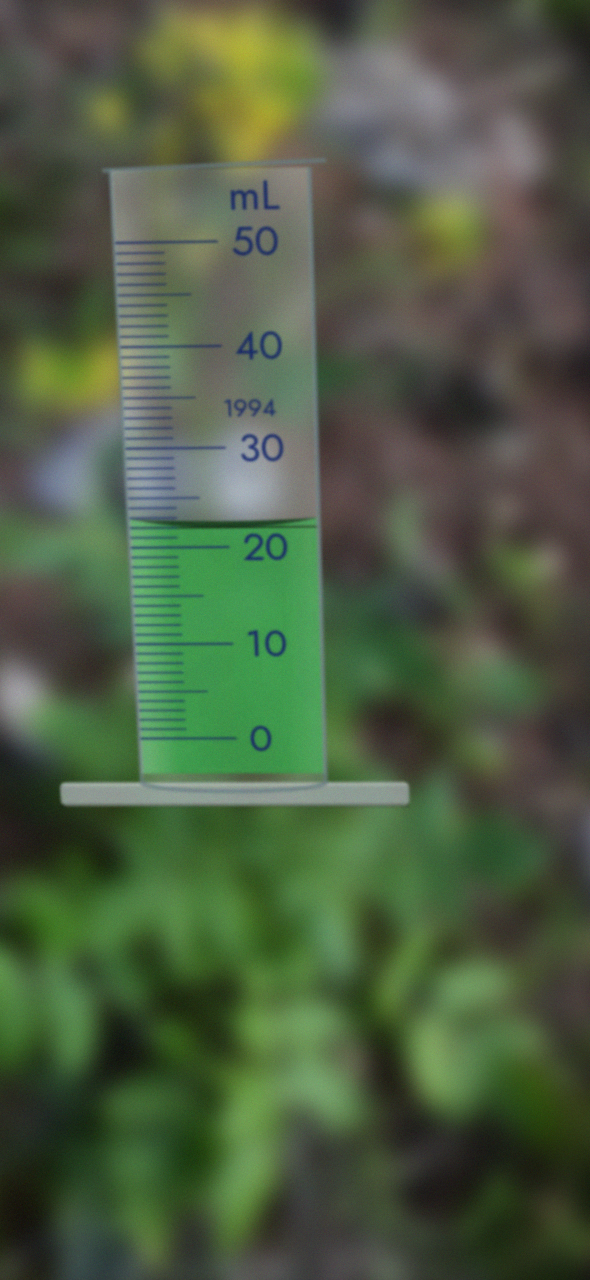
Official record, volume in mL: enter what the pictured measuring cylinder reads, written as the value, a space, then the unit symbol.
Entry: 22 mL
